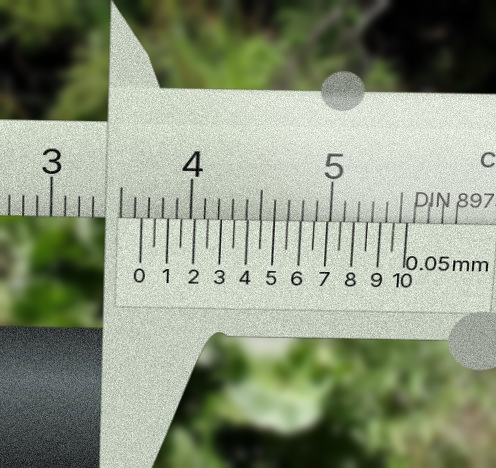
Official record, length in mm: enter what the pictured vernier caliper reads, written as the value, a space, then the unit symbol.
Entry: 36.5 mm
